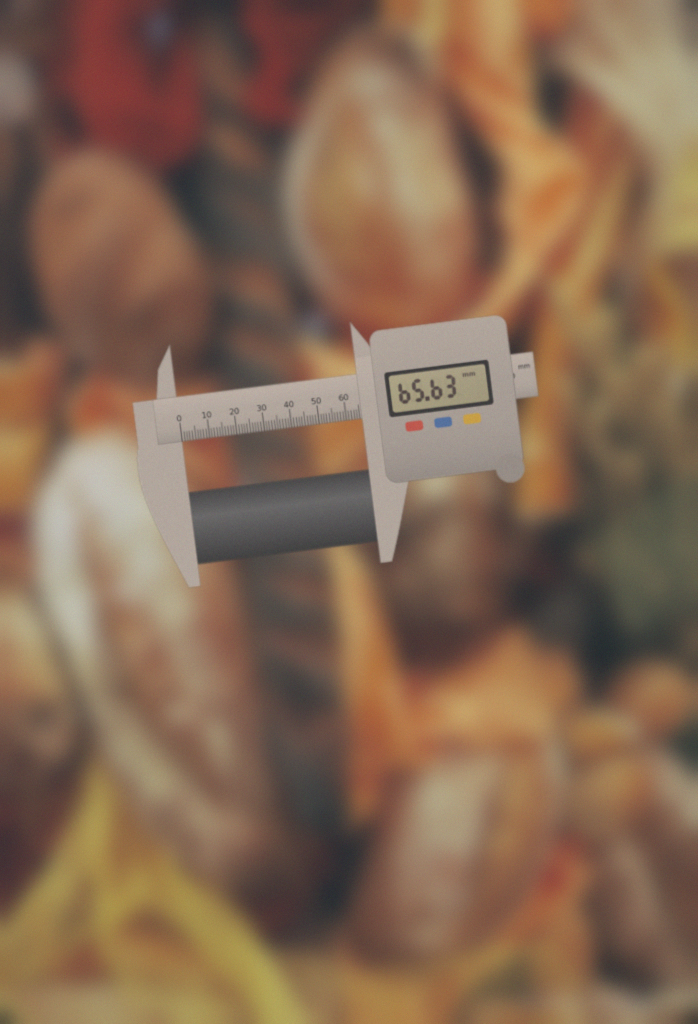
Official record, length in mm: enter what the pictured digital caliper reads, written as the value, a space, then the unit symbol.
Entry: 65.63 mm
